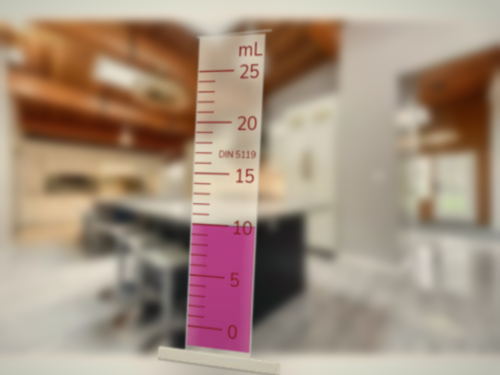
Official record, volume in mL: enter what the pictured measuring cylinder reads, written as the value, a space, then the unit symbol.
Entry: 10 mL
